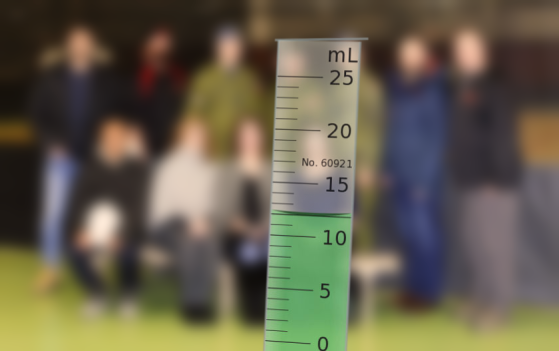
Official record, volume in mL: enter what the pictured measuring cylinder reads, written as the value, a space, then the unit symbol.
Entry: 12 mL
